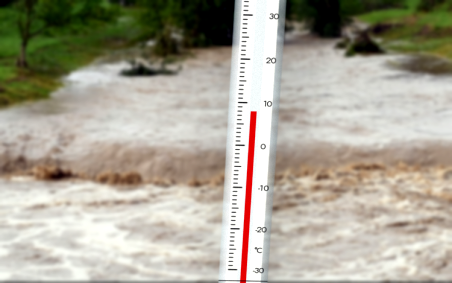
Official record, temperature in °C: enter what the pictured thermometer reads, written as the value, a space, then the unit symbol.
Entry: 8 °C
